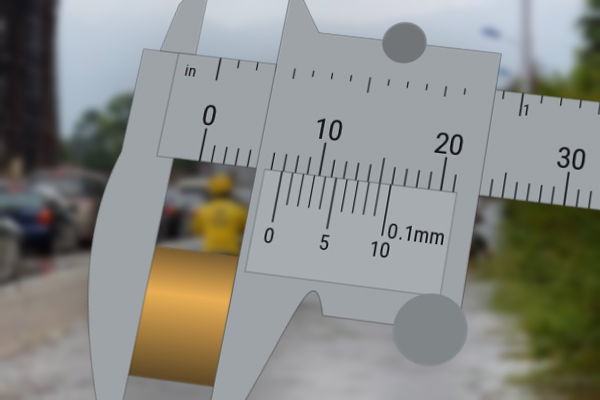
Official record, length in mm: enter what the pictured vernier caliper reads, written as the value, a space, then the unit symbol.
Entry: 6.9 mm
